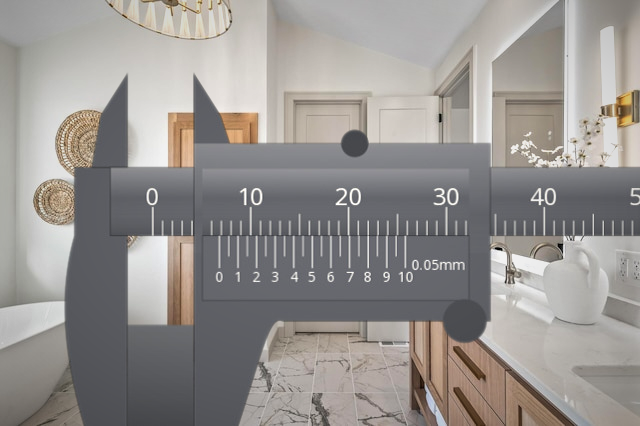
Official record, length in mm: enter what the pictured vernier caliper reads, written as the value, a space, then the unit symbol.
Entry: 6.8 mm
